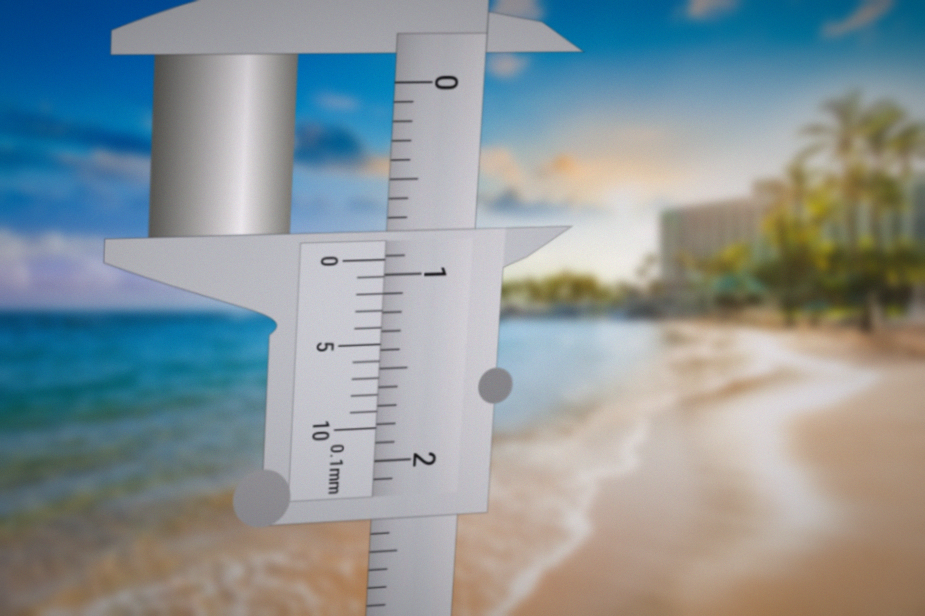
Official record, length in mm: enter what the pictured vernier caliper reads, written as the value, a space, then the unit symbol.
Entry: 9.2 mm
